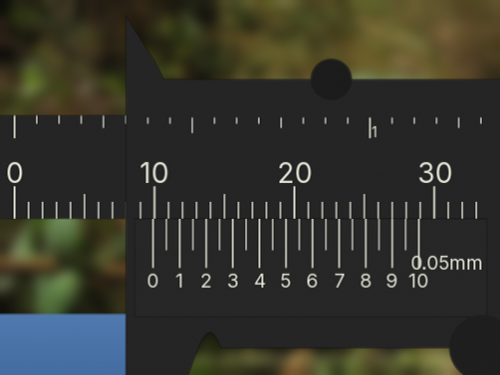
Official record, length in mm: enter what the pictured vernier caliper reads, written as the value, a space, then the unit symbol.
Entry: 9.9 mm
